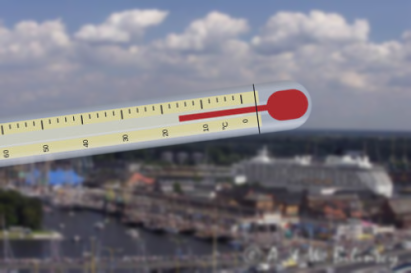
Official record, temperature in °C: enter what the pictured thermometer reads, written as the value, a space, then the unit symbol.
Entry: 16 °C
